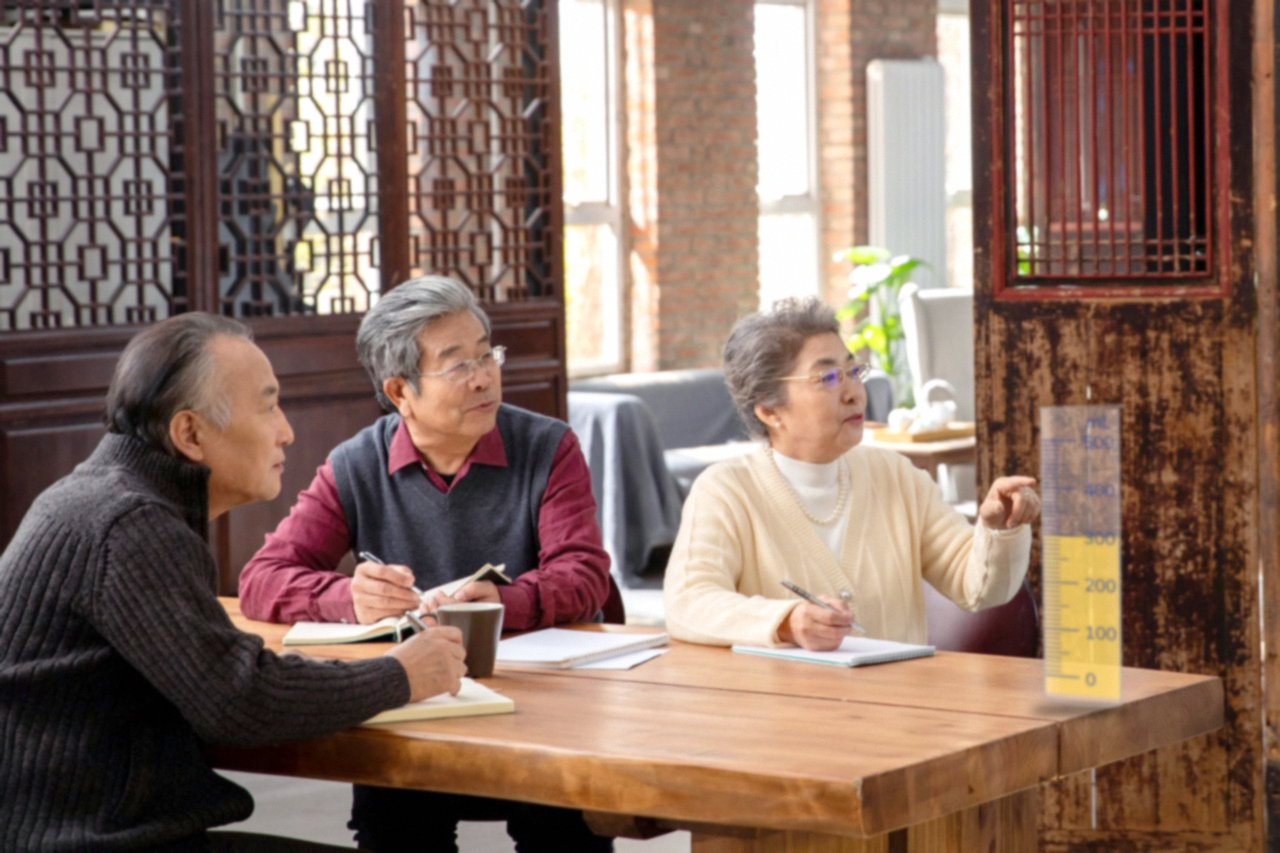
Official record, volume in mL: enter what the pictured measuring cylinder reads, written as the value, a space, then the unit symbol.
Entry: 300 mL
